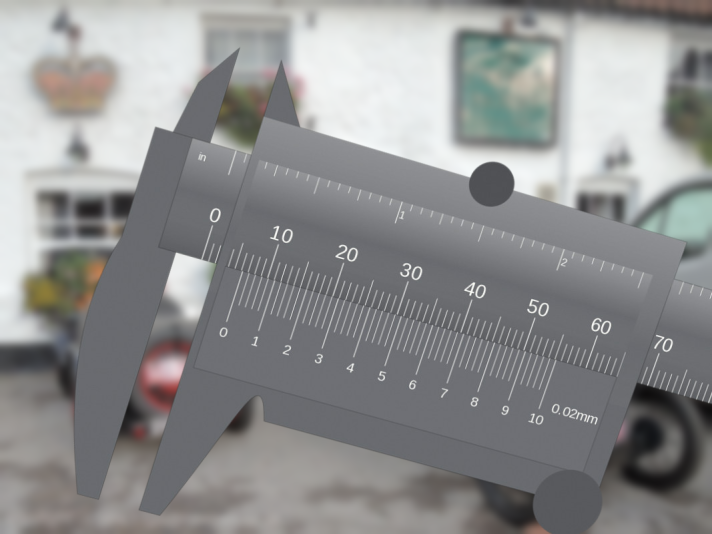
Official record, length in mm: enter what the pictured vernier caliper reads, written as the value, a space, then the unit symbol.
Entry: 6.2 mm
